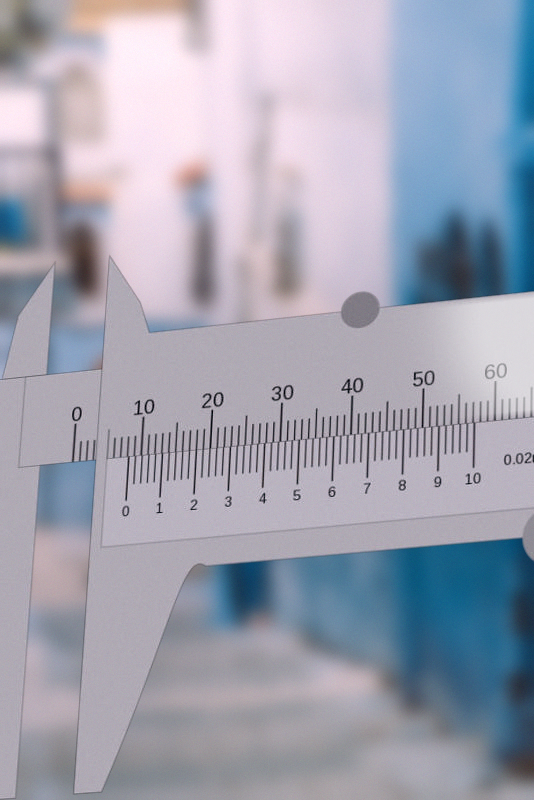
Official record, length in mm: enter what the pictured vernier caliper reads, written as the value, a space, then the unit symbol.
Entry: 8.2 mm
